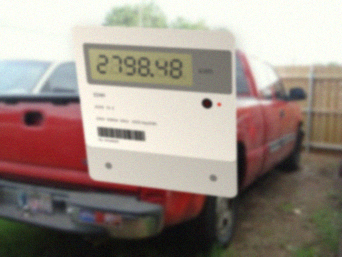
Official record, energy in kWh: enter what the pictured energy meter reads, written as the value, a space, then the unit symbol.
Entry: 2798.48 kWh
